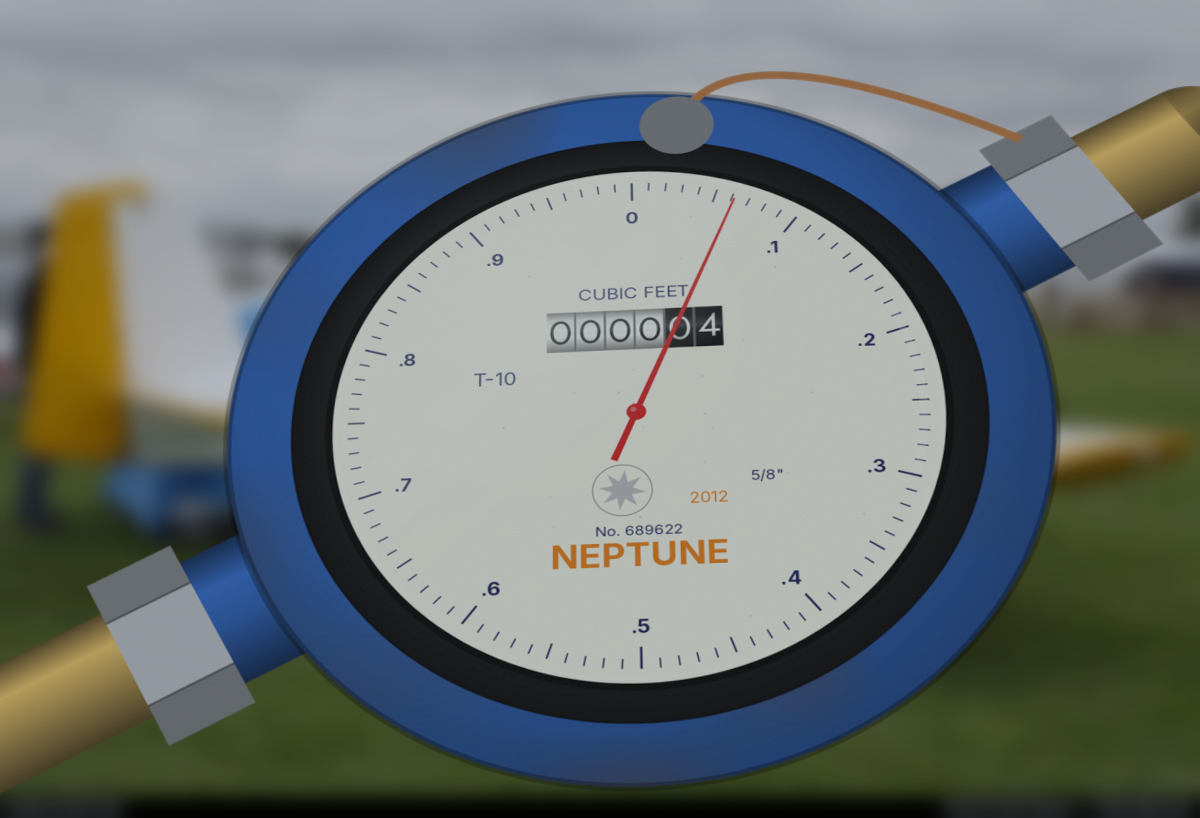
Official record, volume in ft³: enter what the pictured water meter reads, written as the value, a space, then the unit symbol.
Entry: 4.06 ft³
